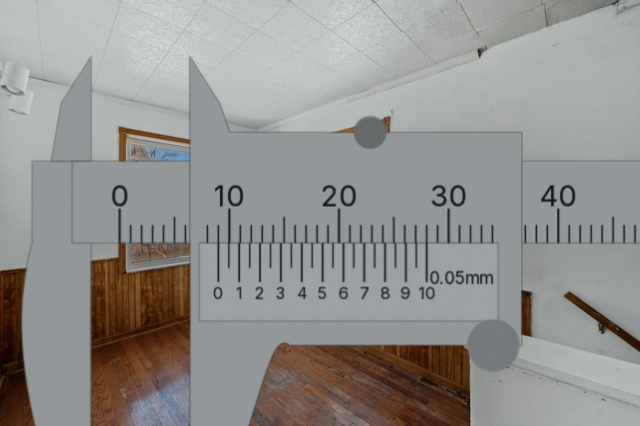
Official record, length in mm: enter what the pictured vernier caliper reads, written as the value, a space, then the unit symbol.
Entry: 9.0 mm
